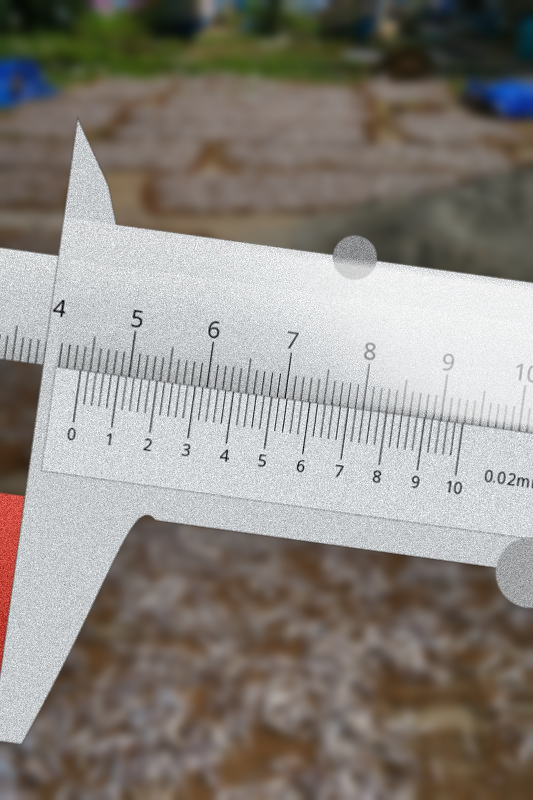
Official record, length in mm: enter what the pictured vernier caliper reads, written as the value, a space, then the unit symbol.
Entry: 43.8 mm
